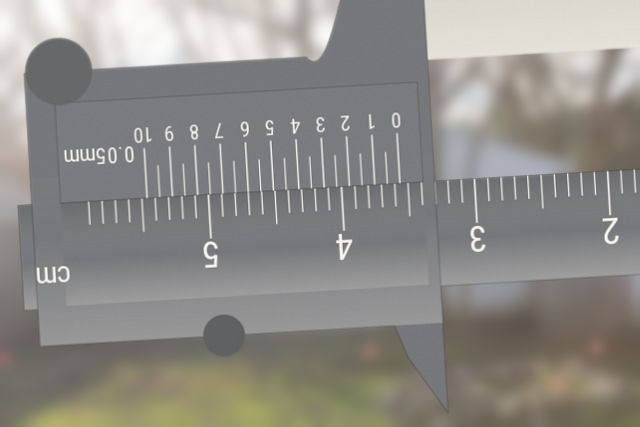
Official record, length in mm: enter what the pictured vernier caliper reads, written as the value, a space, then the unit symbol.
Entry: 35.6 mm
